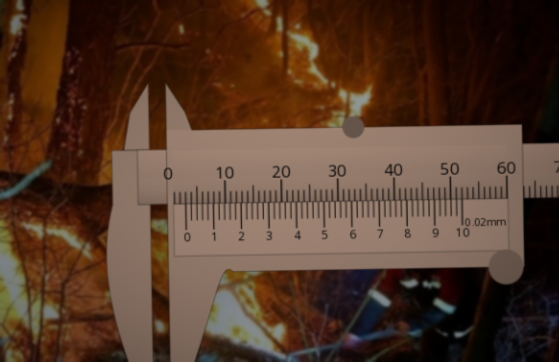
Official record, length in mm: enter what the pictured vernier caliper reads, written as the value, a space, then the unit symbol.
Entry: 3.0 mm
